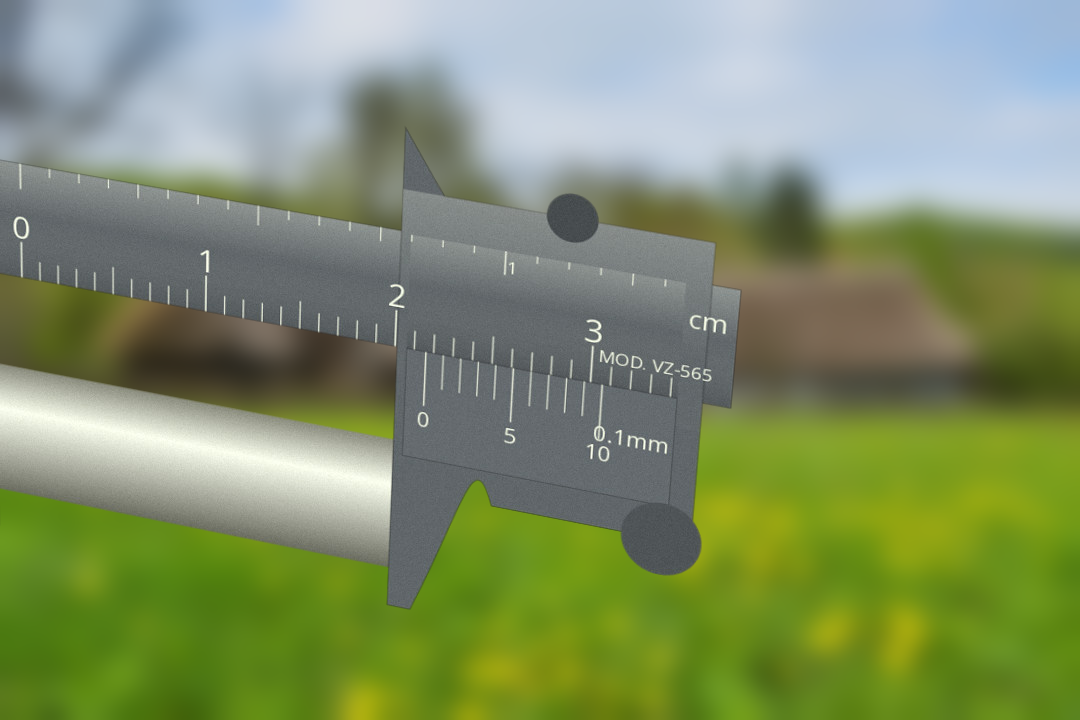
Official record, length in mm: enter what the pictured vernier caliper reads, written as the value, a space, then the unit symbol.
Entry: 21.6 mm
